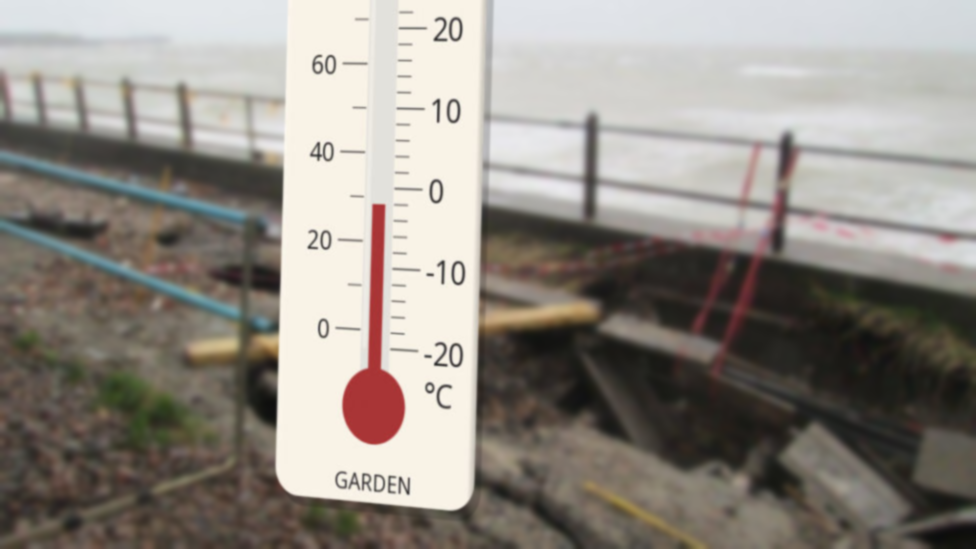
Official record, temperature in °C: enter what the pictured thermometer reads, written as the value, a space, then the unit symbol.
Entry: -2 °C
